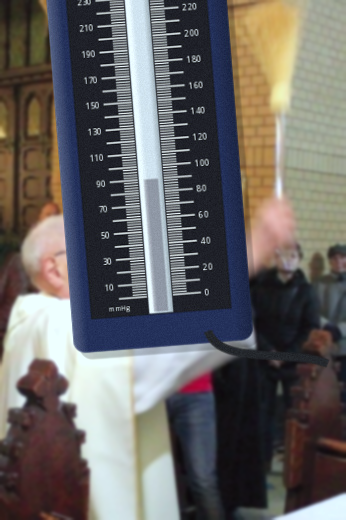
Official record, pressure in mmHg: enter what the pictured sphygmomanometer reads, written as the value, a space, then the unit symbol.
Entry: 90 mmHg
